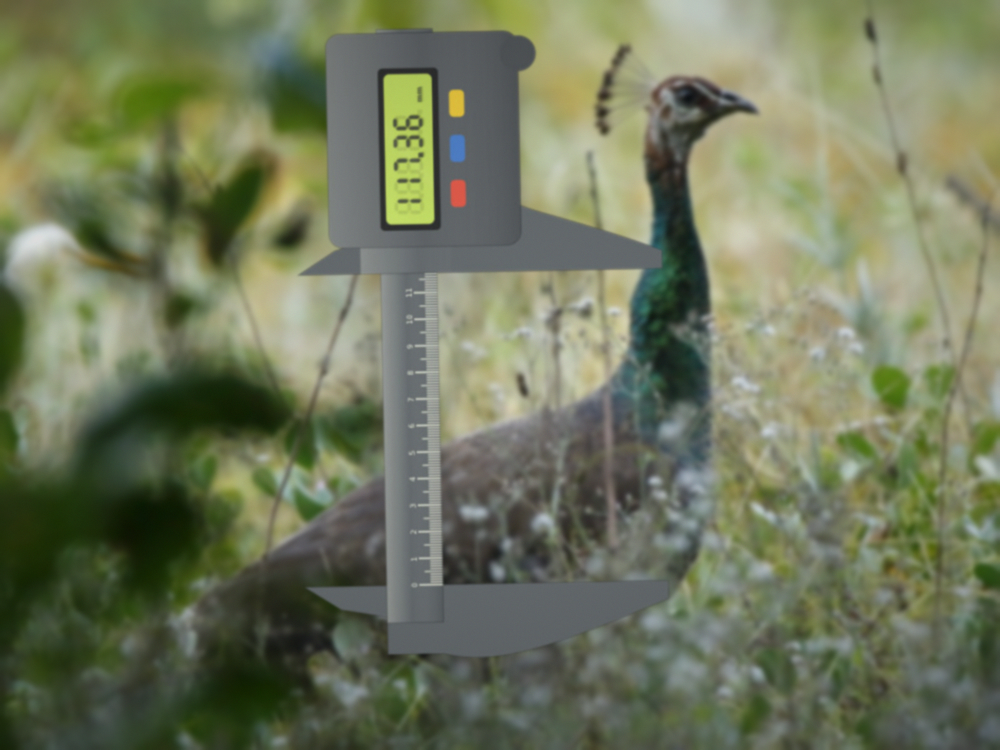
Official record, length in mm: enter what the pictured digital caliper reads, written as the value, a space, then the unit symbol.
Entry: 117.36 mm
